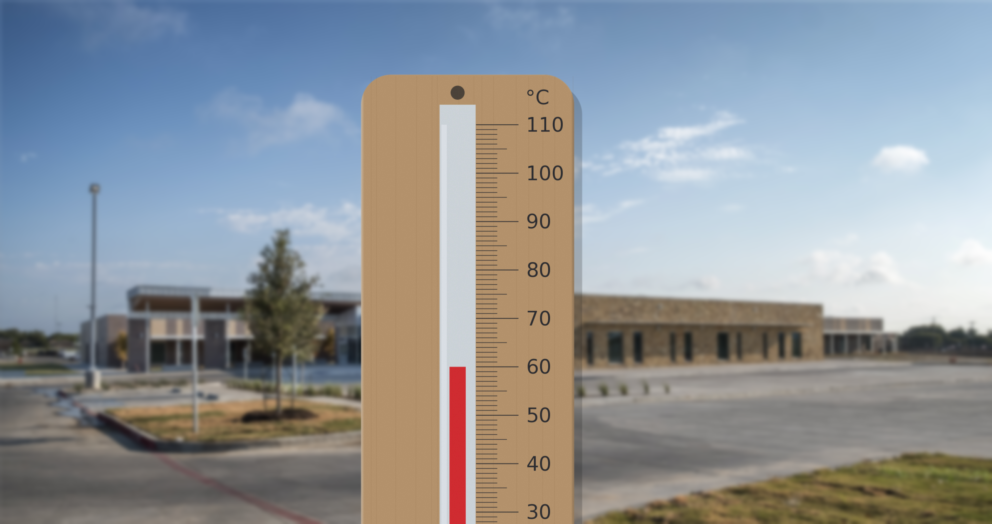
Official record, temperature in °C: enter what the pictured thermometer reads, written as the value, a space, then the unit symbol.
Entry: 60 °C
